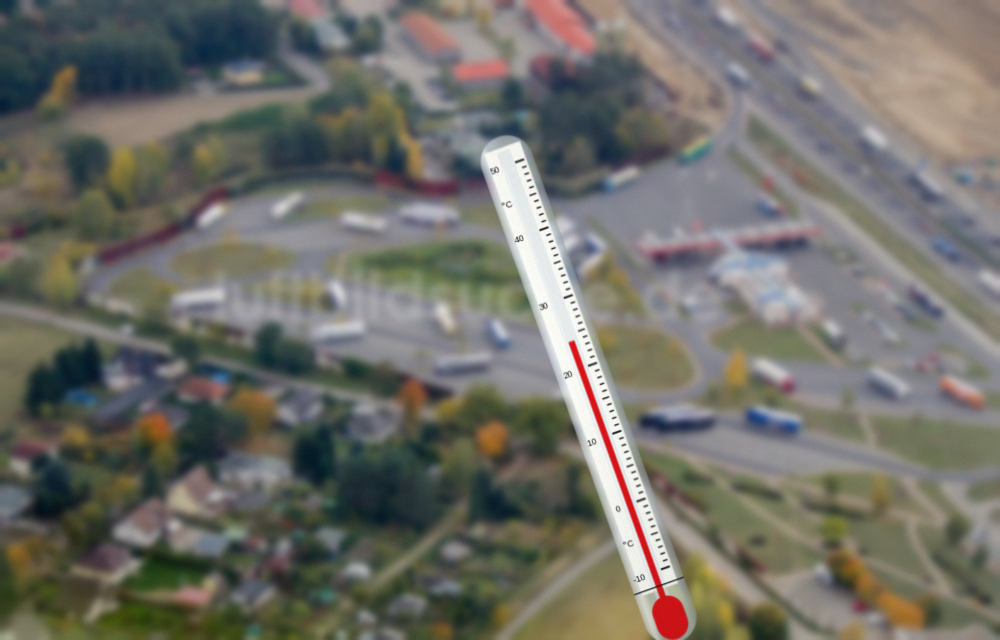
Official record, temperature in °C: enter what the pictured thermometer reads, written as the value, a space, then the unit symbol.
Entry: 24 °C
